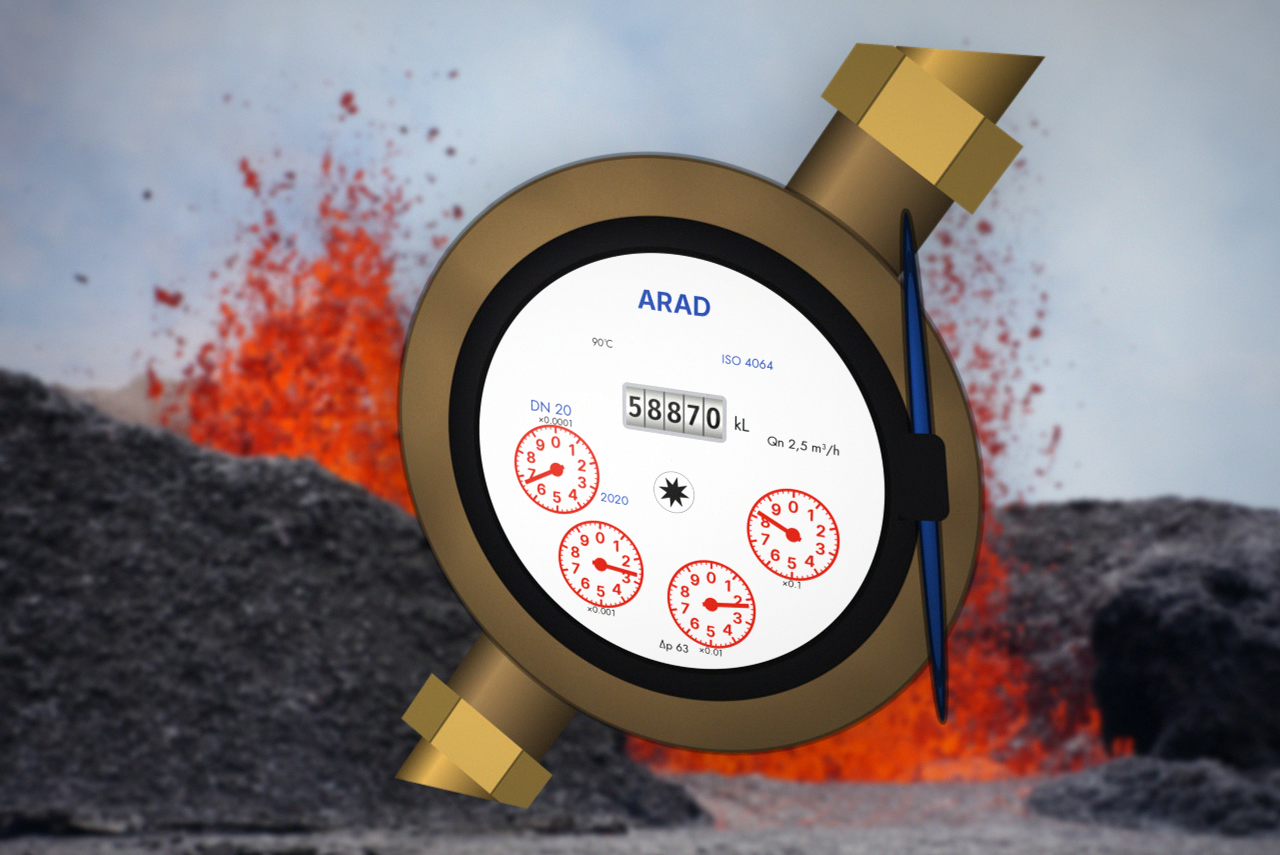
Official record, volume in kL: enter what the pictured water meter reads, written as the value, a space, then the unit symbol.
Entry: 58870.8226 kL
